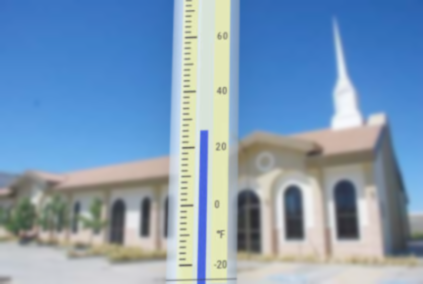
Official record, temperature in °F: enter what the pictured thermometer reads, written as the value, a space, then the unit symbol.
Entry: 26 °F
